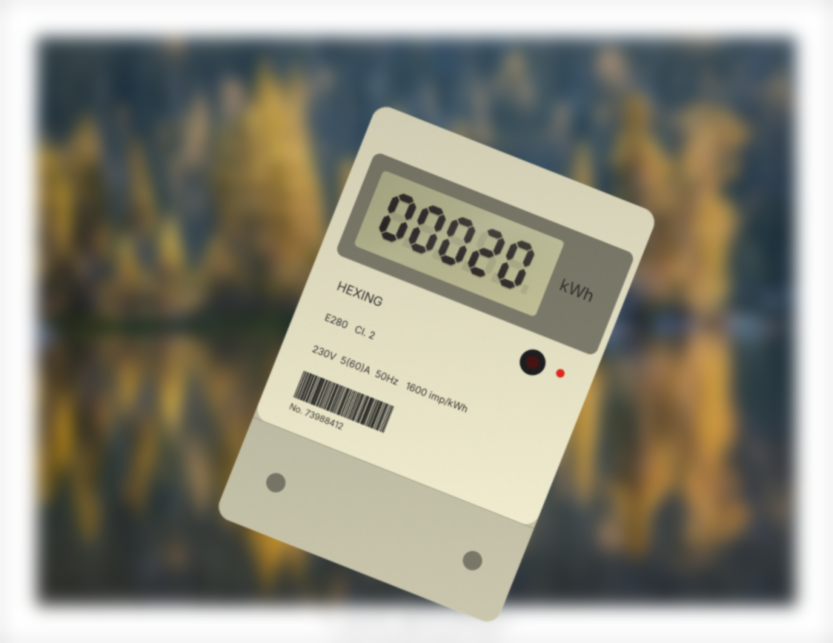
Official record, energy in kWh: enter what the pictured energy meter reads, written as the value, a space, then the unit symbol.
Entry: 20 kWh
